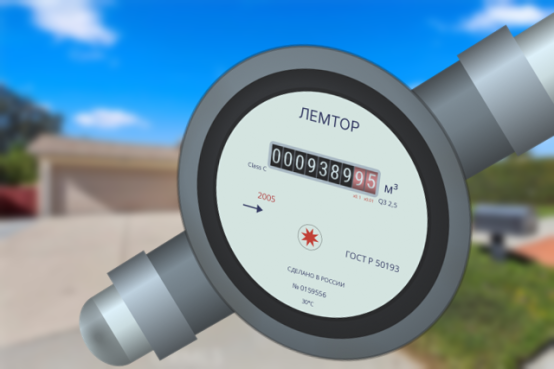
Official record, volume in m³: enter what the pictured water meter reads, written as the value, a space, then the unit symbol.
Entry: 9389.95 m³
